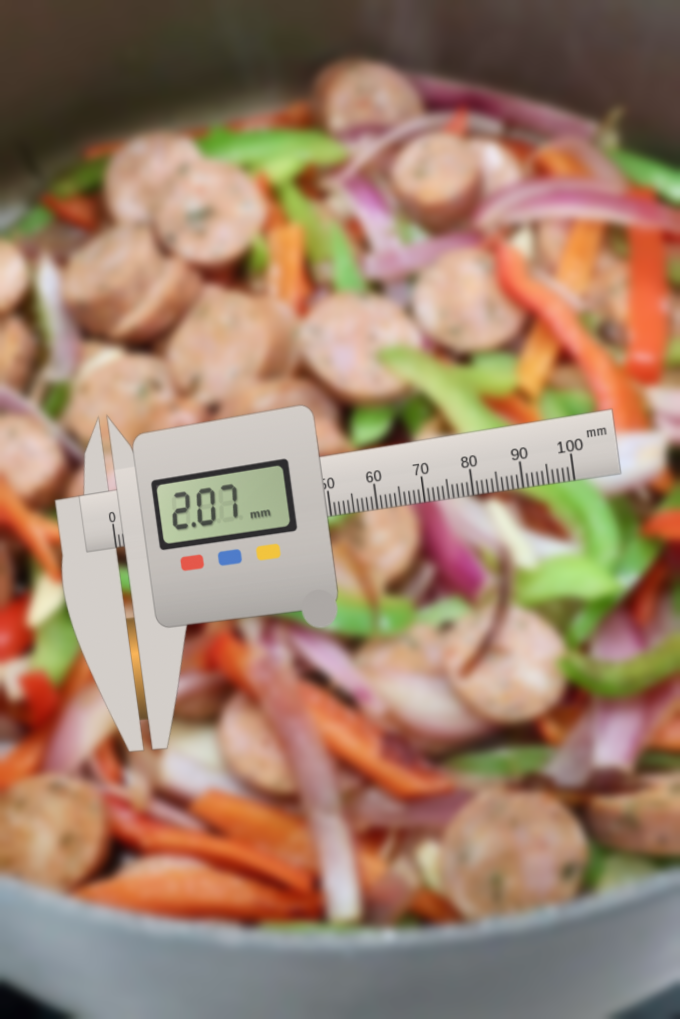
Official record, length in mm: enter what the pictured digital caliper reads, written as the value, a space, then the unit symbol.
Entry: 2.07 mm
